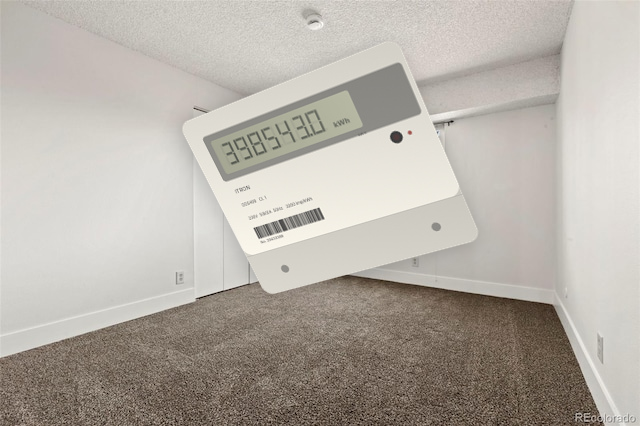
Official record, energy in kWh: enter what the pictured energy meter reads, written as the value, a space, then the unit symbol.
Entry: 398543.0 kWh
